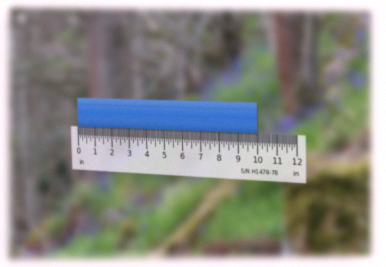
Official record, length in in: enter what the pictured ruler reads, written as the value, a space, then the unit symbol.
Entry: 10 in
